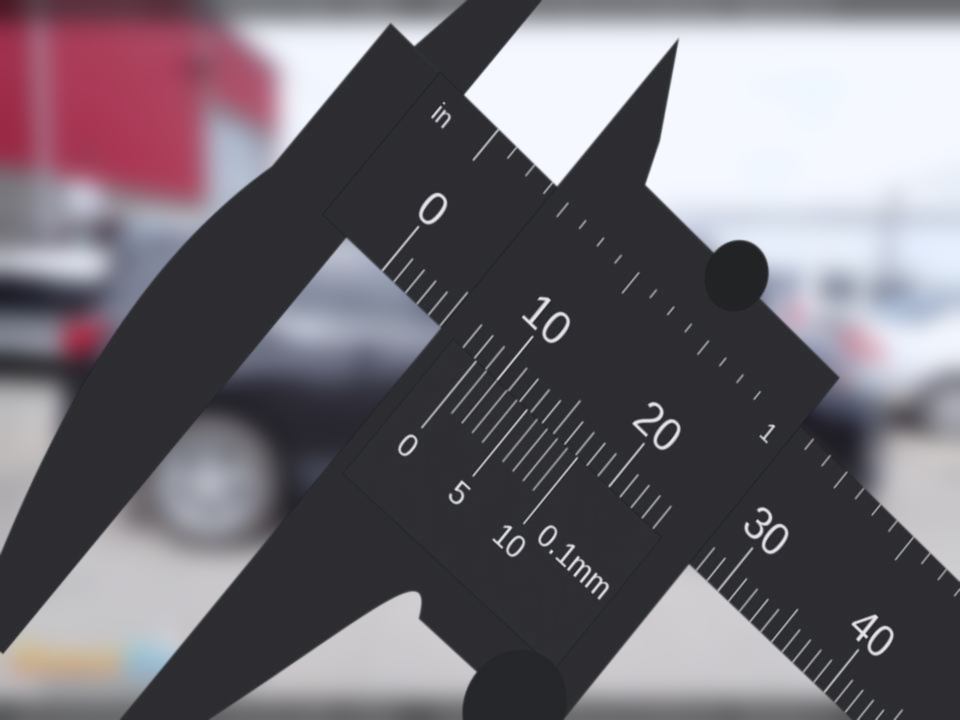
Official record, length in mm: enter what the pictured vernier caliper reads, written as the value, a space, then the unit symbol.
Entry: 8.2 mm
